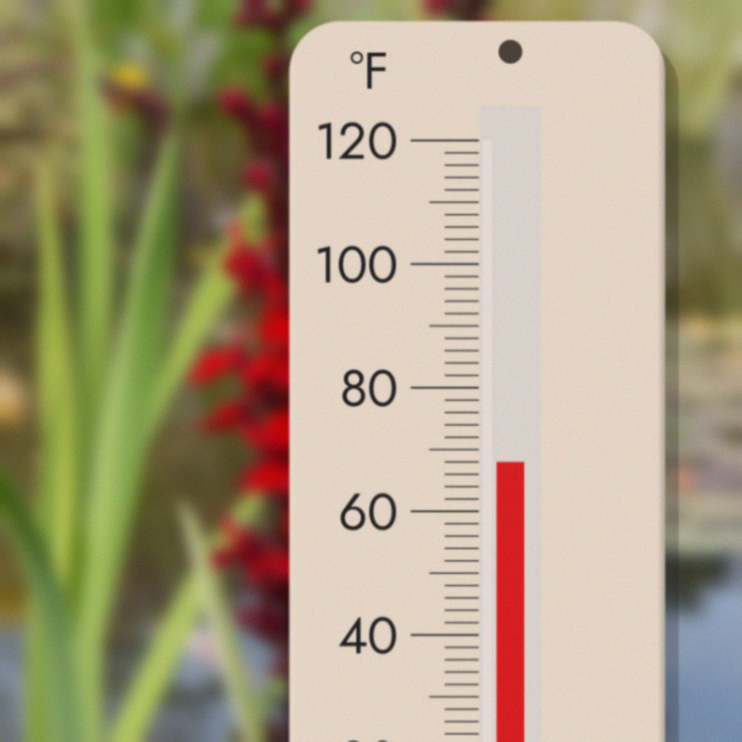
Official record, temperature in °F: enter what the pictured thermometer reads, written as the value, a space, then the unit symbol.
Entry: 68 °F
